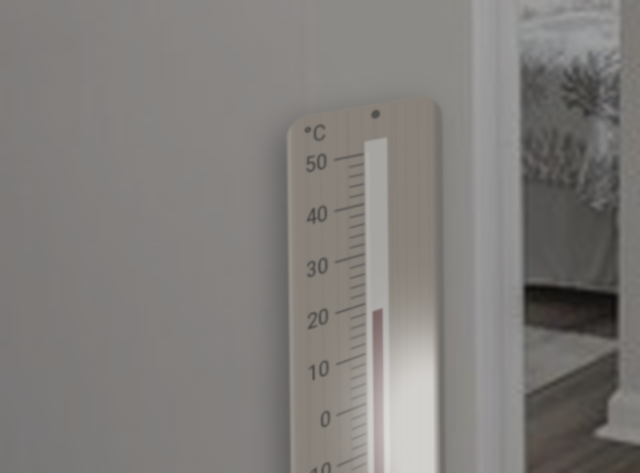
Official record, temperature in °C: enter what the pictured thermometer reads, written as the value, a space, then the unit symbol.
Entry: 18 °C
